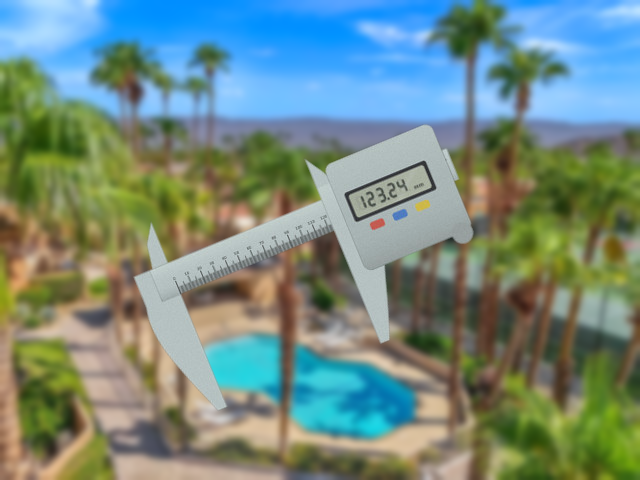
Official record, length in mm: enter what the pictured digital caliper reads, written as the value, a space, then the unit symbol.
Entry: 123.24 mm
